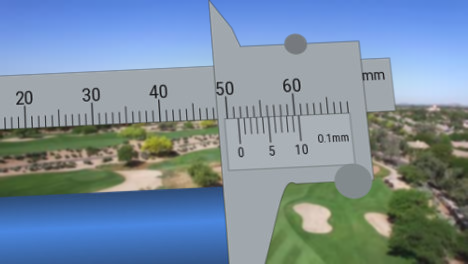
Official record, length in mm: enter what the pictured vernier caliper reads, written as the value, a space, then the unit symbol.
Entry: 51.6 mm
